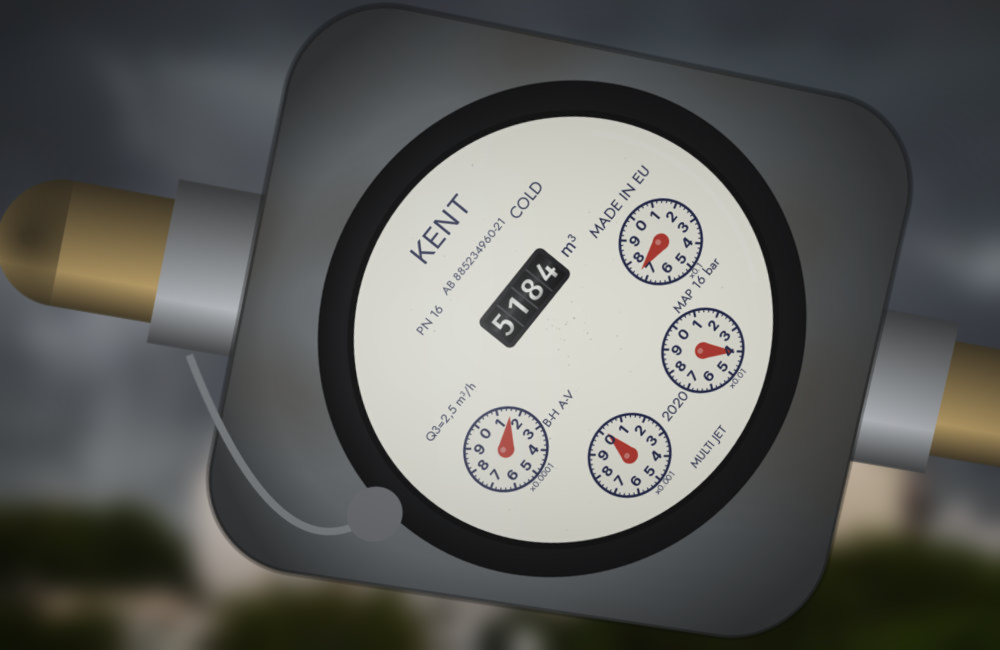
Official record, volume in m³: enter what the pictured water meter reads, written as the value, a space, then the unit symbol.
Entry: 5184.7401 m³
